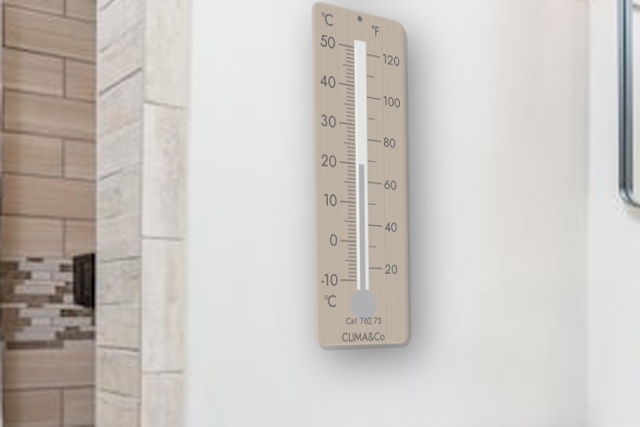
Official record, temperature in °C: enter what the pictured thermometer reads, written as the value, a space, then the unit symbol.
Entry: 20 °C
